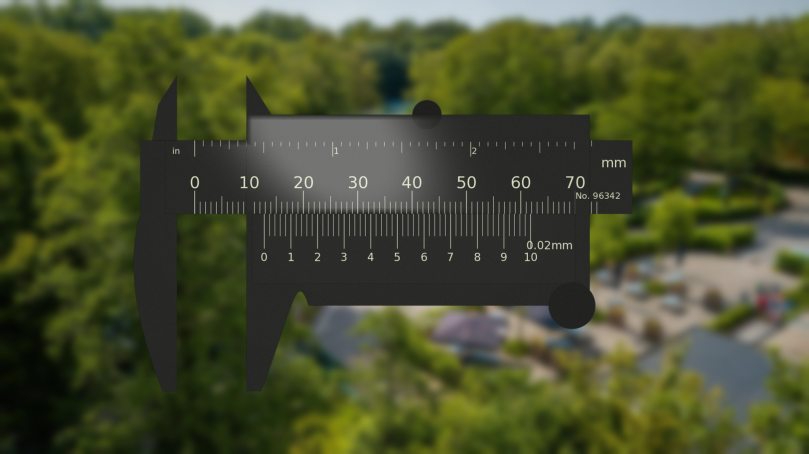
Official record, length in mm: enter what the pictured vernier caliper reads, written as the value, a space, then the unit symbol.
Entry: 12.8 mm
